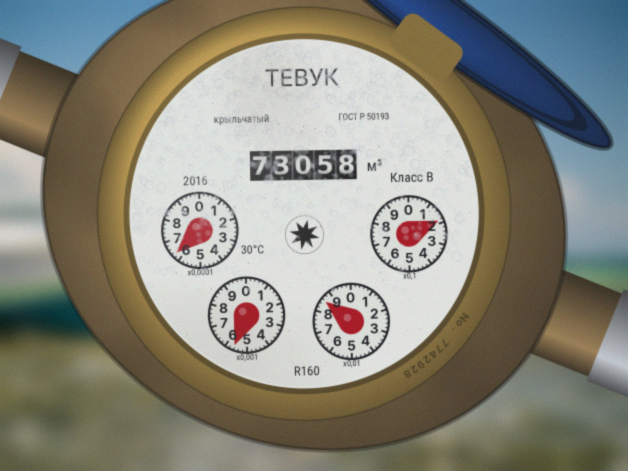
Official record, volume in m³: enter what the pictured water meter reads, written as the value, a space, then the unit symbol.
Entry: 73058.1856 m³
